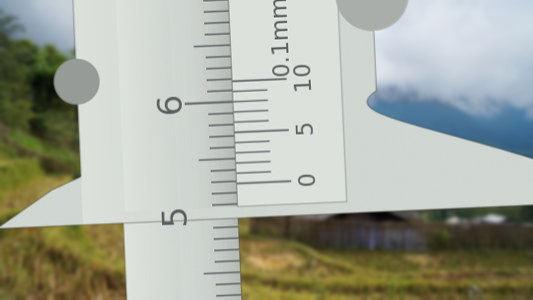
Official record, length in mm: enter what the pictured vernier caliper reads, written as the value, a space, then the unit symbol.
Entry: 52.8 mm
